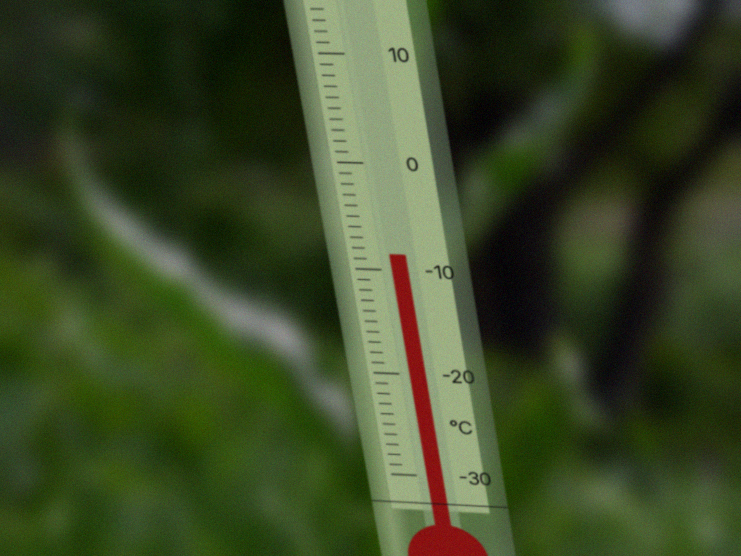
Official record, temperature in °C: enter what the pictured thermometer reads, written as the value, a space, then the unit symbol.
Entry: -8.5 °C
